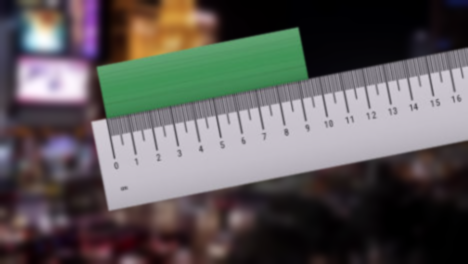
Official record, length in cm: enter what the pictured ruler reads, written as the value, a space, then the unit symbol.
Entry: 9.5 cm
